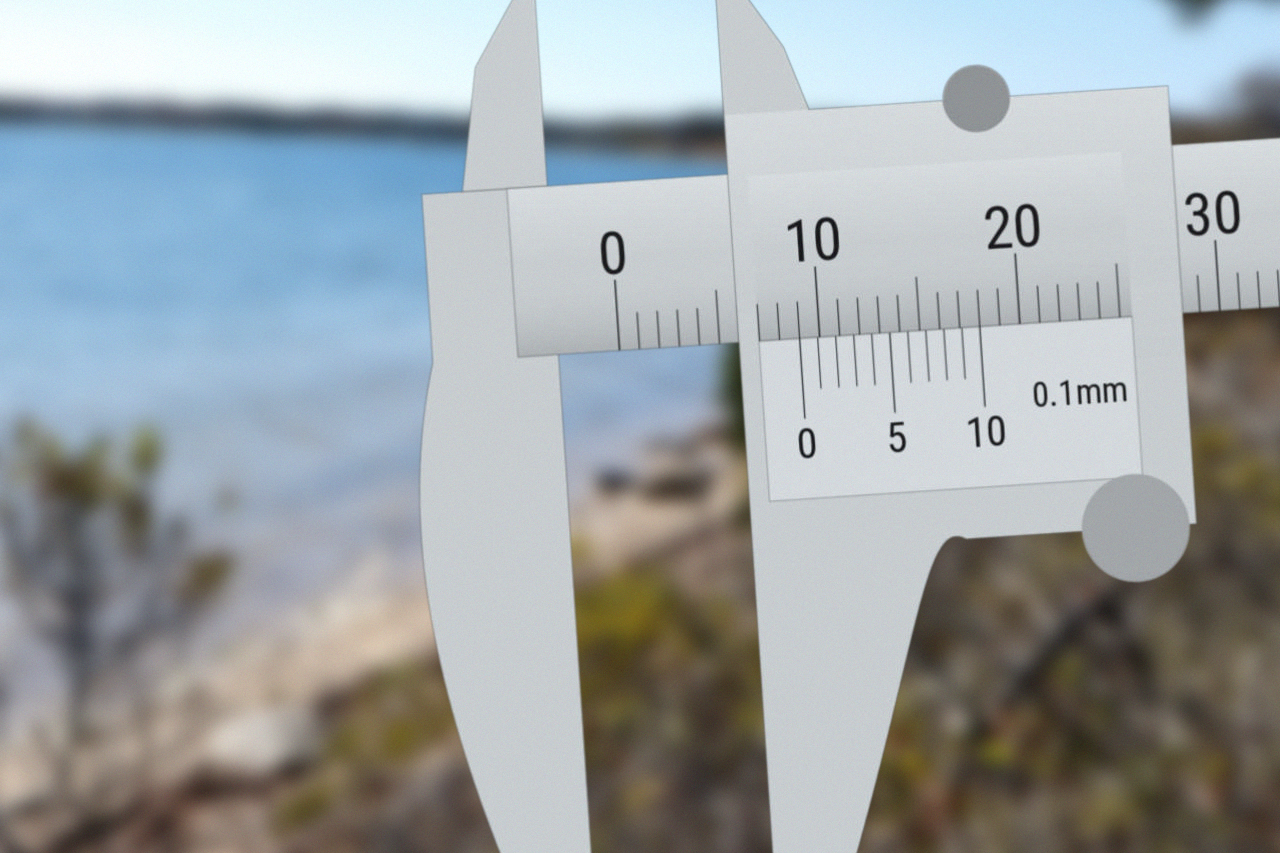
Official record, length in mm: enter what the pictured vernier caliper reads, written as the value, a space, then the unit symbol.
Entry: 9.0 mm
